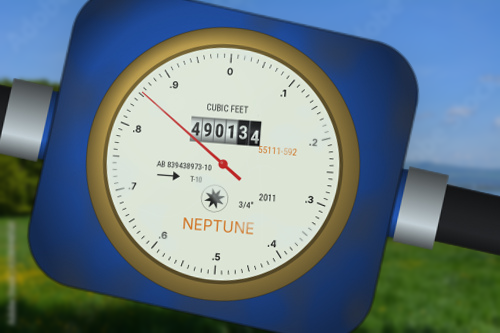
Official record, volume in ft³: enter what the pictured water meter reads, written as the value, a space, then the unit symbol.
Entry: 490133.85 ft³
